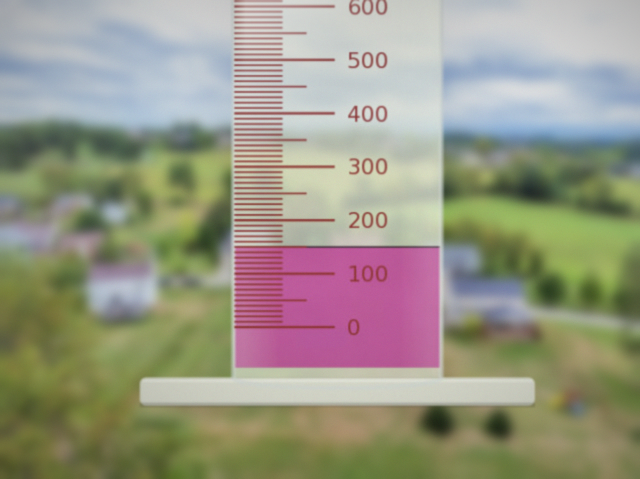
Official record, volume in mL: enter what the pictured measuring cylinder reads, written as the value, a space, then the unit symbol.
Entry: 150 mL
